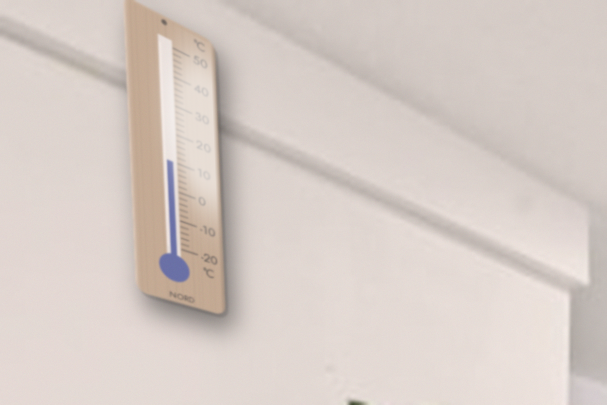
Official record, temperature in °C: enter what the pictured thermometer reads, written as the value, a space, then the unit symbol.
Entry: 10 °C
